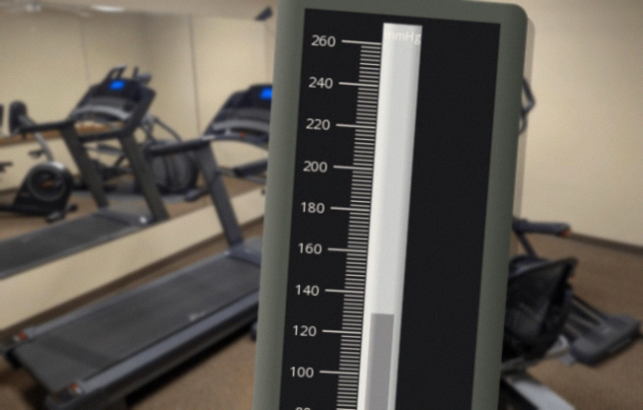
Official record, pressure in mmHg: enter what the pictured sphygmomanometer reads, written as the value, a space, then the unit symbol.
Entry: 130 mmHg
